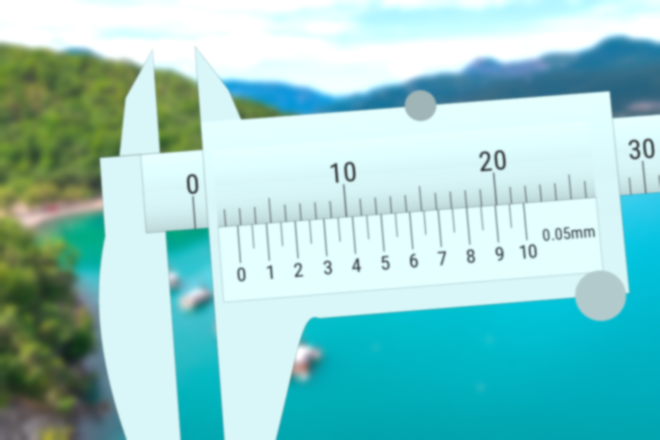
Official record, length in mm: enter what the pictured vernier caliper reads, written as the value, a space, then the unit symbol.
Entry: 2.8 mm
